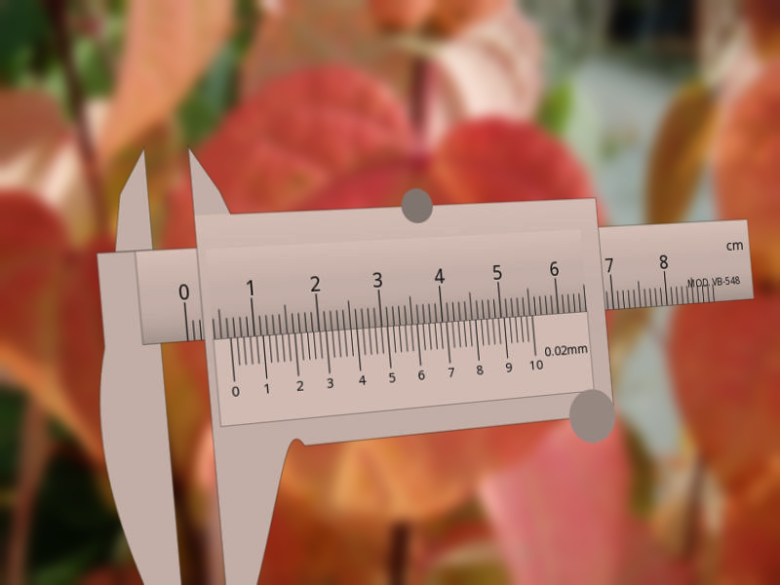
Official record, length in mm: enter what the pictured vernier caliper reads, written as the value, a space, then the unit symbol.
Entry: 6.4 mm
